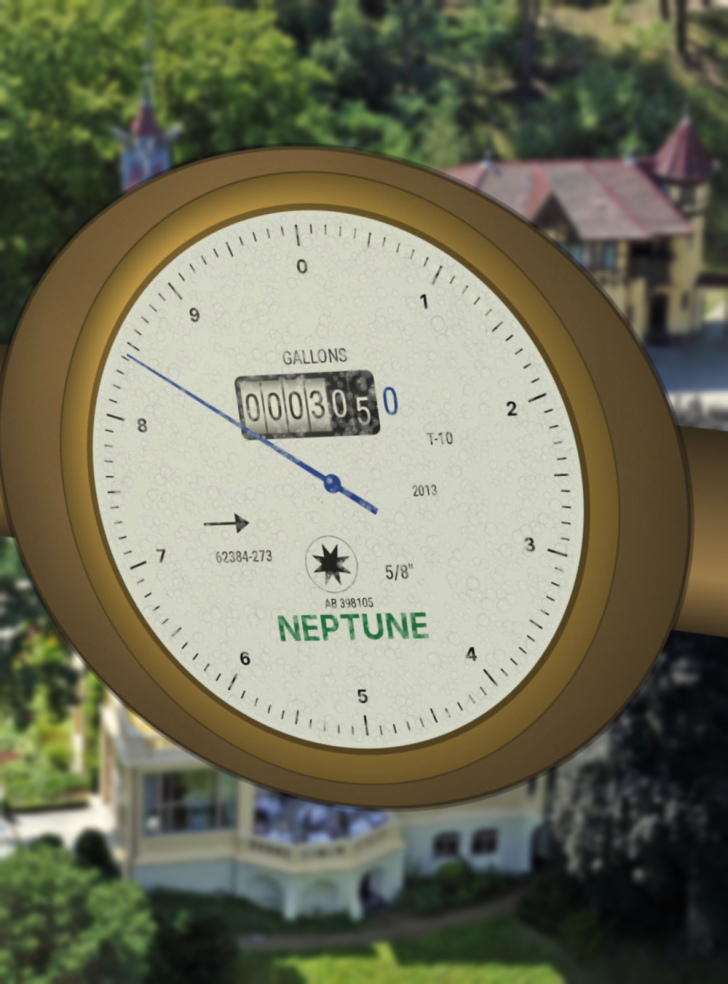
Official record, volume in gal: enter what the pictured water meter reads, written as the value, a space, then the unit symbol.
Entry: 3048.4 gal
